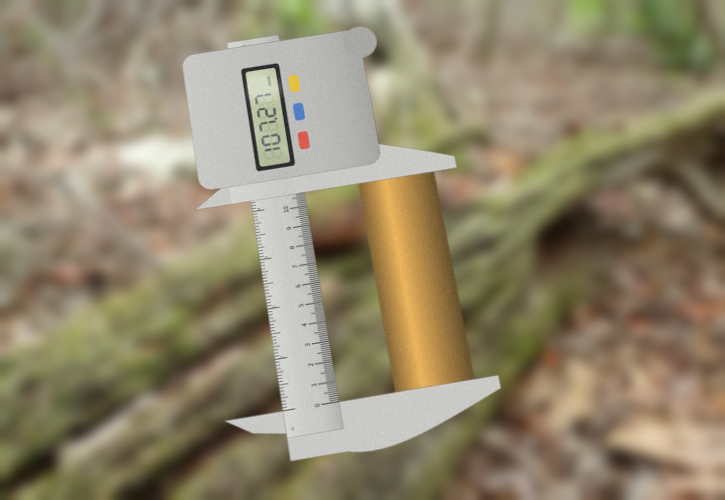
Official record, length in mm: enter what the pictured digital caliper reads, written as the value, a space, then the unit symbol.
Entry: 107.27 mm
